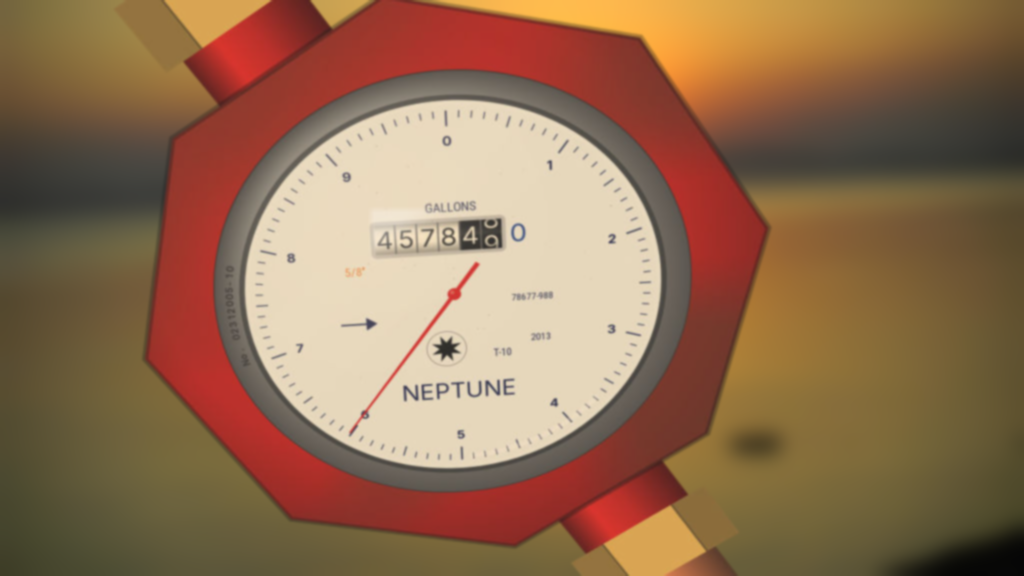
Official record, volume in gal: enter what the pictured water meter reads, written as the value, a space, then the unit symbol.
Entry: 4578486.0 gal
